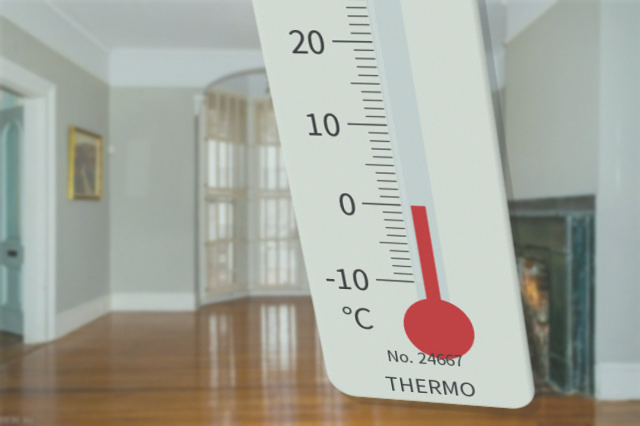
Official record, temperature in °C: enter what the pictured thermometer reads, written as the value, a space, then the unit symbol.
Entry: 0 °C
